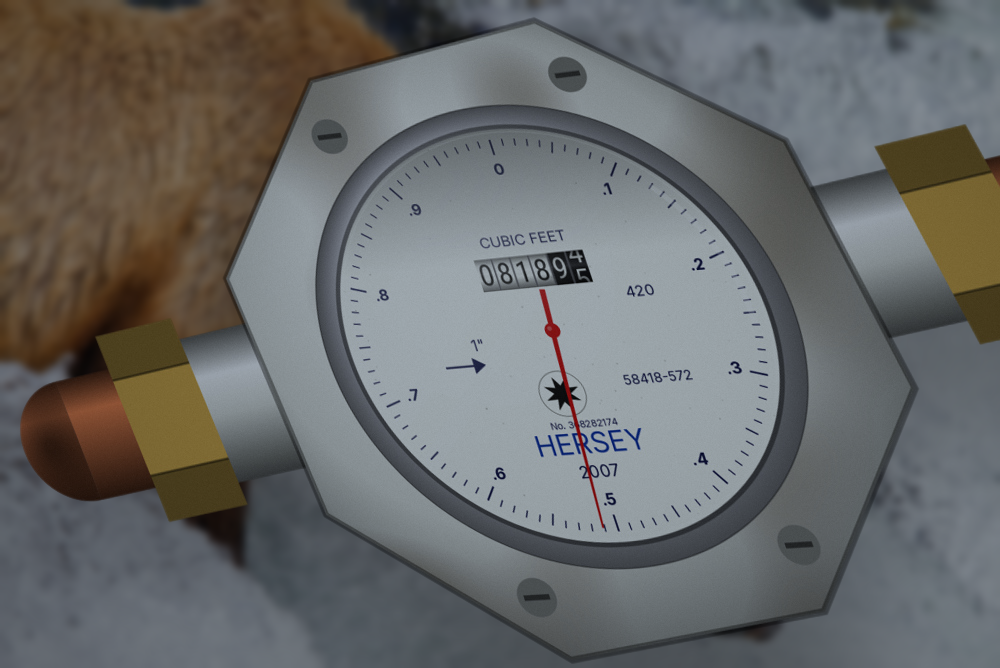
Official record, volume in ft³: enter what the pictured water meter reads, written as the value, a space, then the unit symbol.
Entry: 81894.51 ft³
